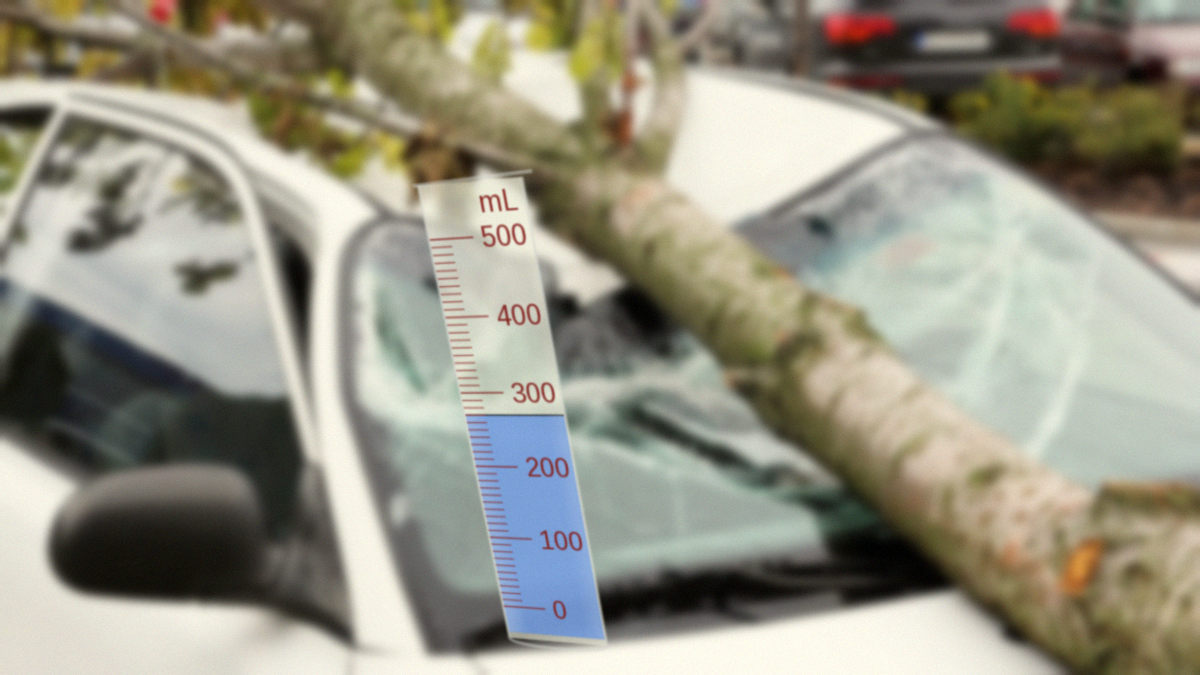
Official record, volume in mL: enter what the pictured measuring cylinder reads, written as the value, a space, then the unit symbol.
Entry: 270 mL
